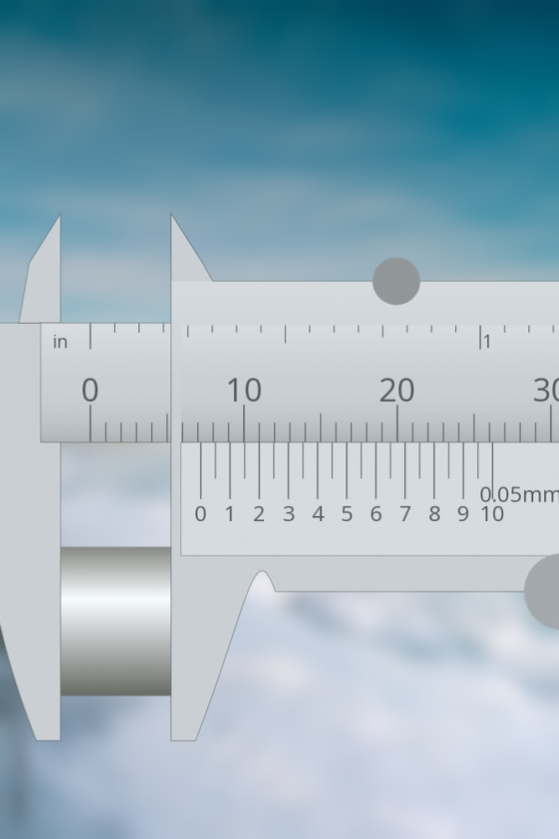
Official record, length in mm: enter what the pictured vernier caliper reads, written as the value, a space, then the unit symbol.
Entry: 7.2 mm
